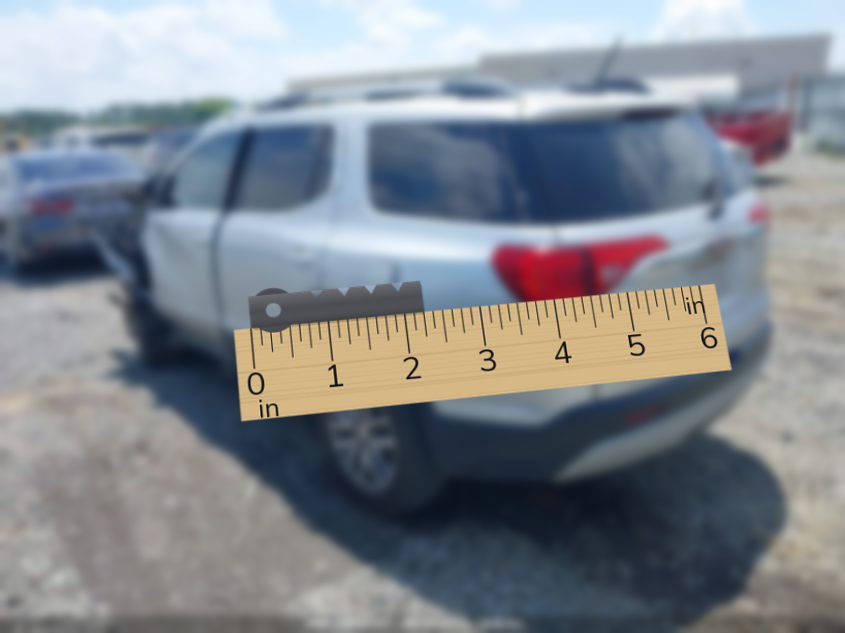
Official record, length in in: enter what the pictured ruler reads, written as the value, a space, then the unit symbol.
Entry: 2.25 in
